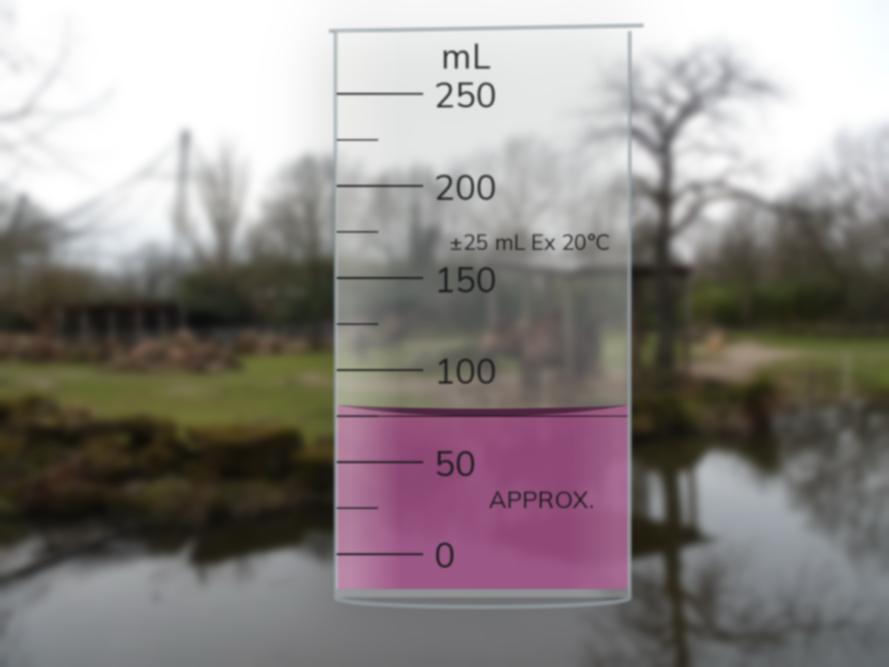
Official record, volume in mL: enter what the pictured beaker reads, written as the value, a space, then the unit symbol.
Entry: 75 mL
